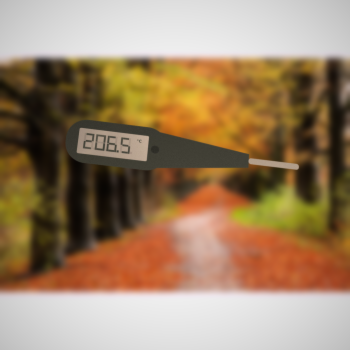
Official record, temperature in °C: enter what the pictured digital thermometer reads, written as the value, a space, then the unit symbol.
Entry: 206.5 °C
